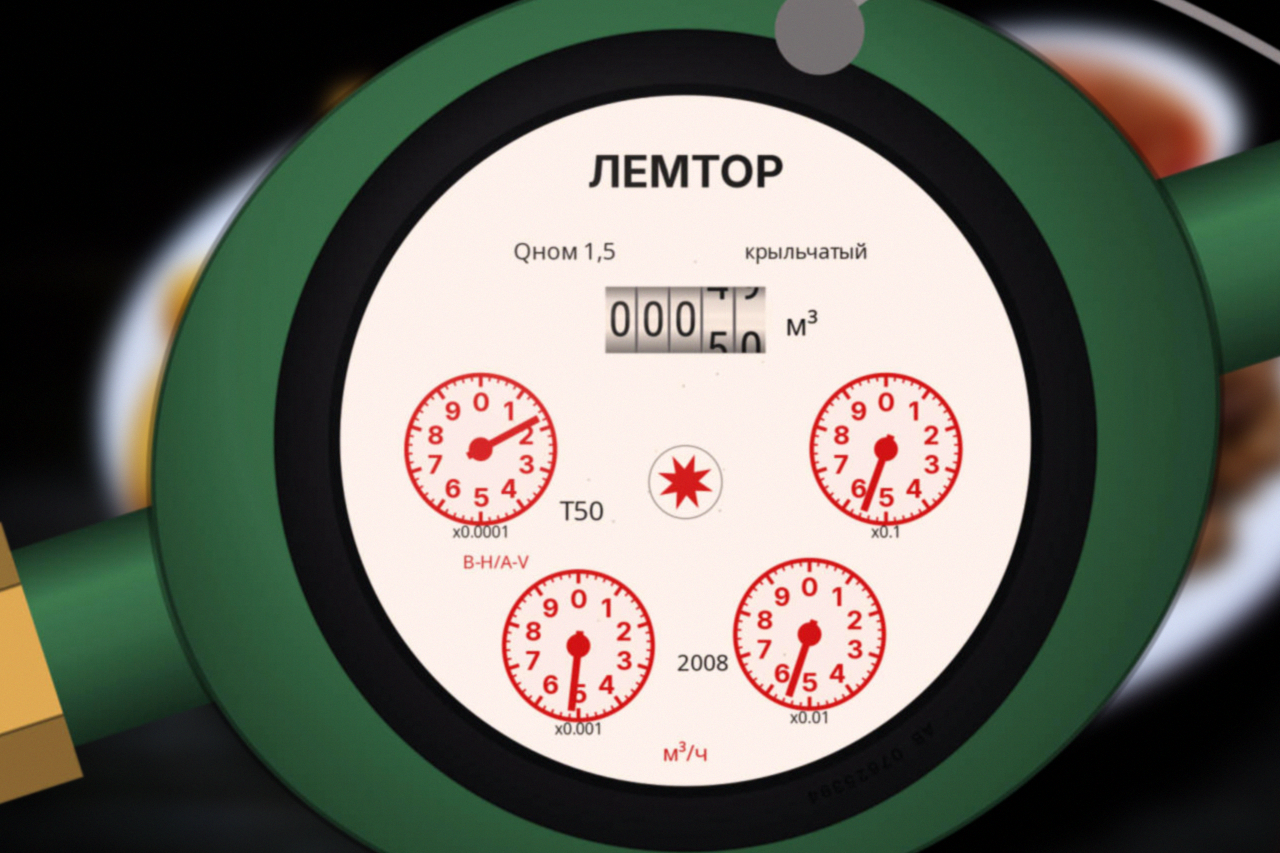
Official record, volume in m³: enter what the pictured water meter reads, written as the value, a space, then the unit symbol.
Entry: 49.5551 m³
